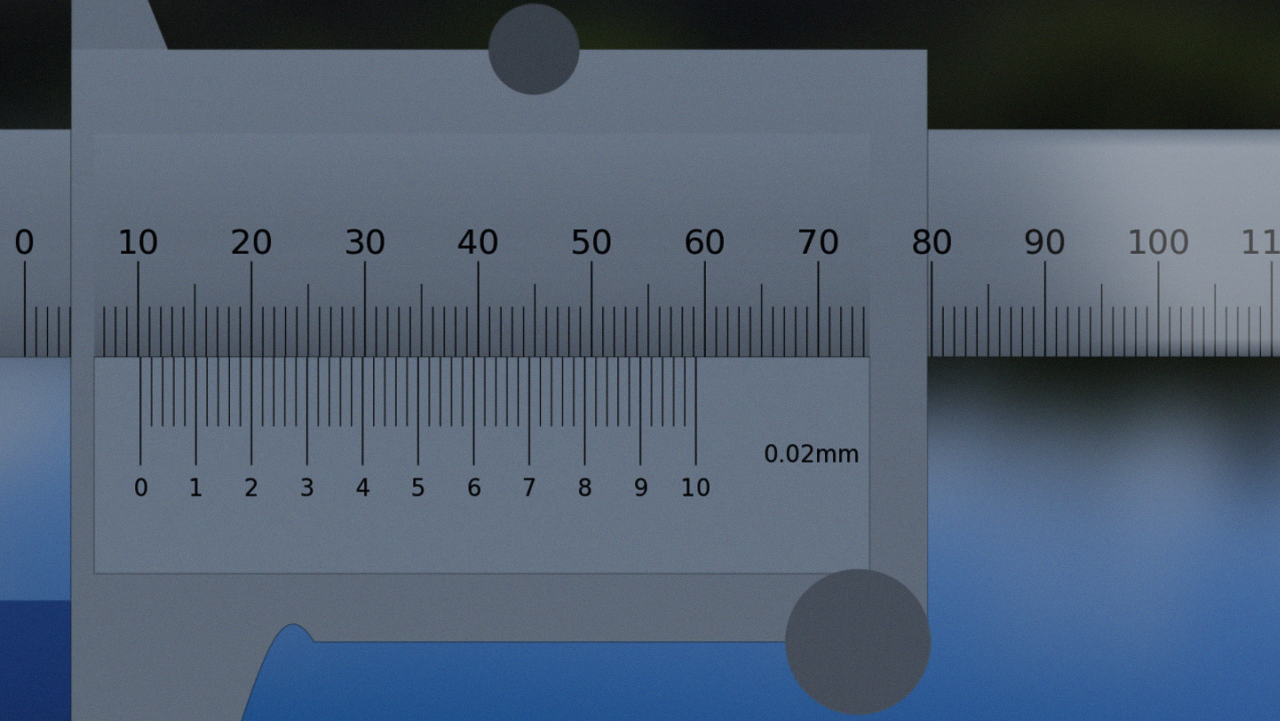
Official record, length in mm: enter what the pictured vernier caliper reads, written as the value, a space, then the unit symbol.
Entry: 10.2 mm
